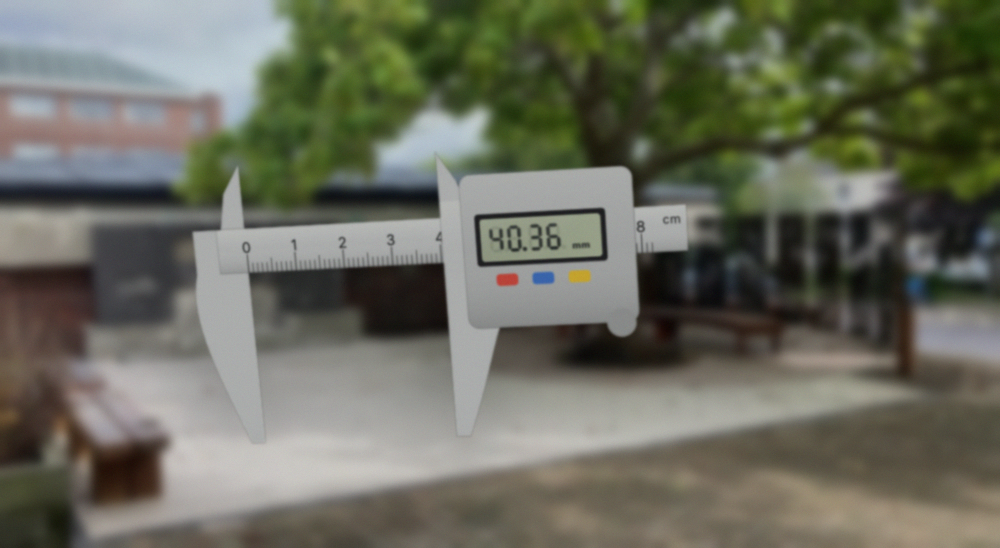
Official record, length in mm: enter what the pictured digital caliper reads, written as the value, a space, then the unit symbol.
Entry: 40.36 mm
